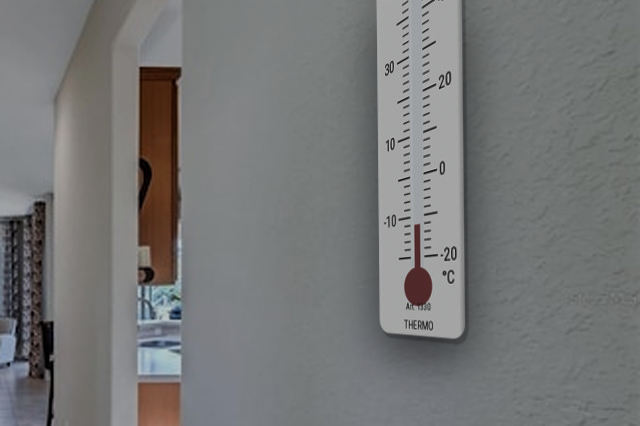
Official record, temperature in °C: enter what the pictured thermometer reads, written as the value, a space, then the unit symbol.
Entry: -12 °C
